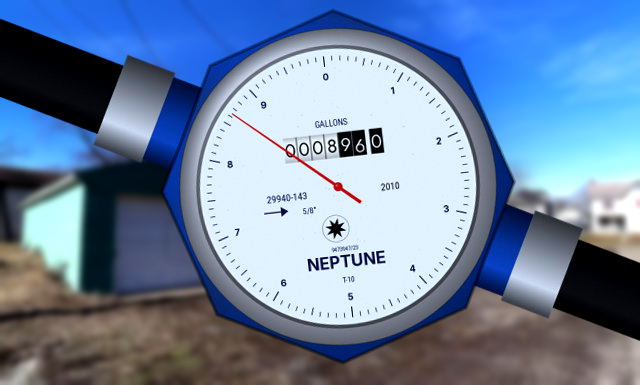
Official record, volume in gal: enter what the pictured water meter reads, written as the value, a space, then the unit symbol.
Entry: 8958.6 gal
